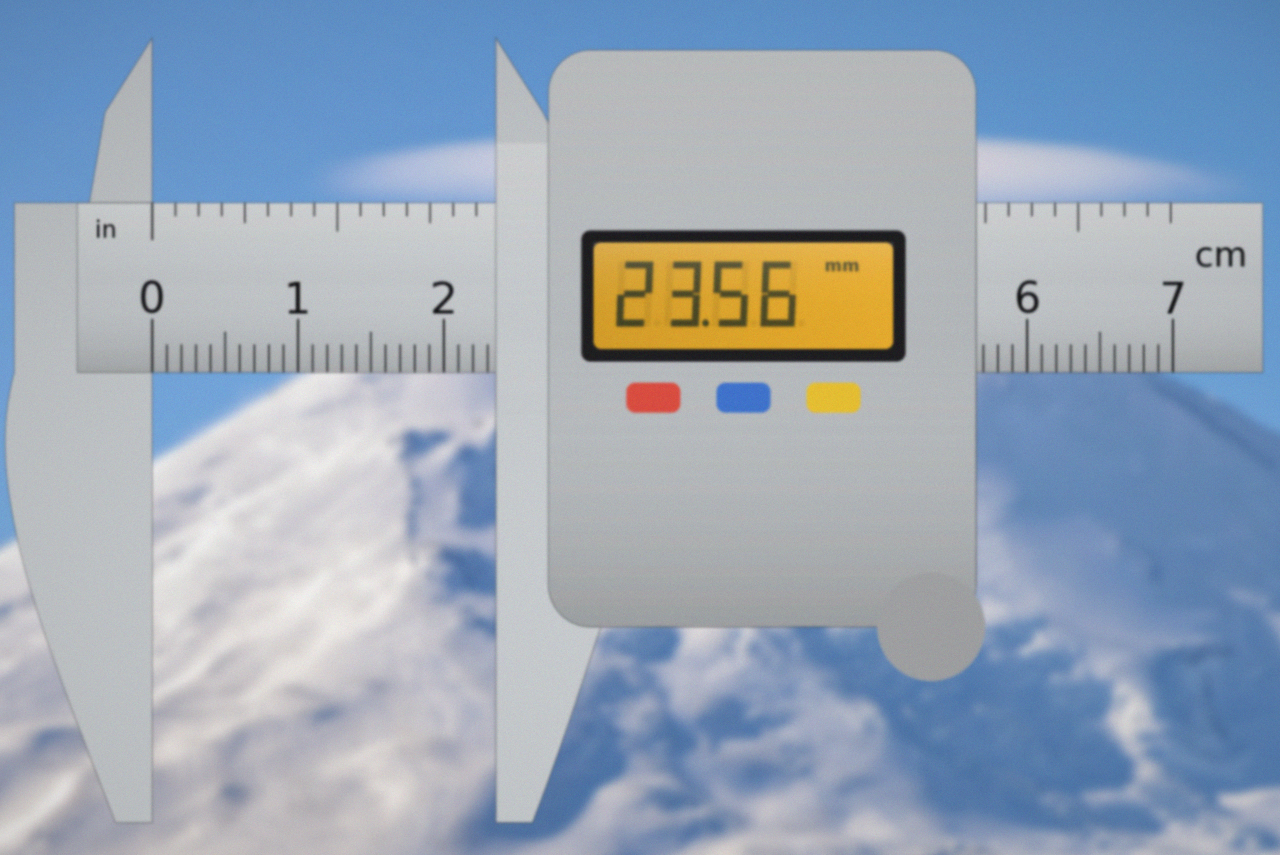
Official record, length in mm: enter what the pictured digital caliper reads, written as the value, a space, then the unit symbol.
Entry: 23.56 mm
